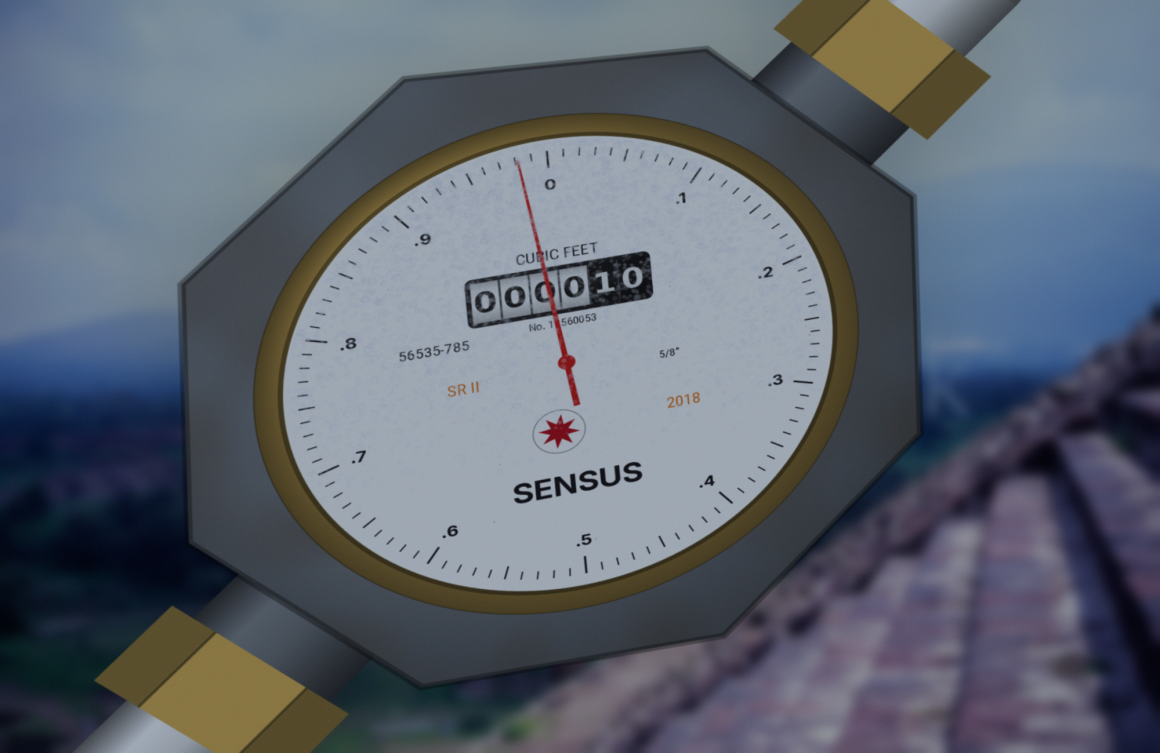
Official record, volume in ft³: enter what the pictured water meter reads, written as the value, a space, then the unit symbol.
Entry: 9.98 ft³
